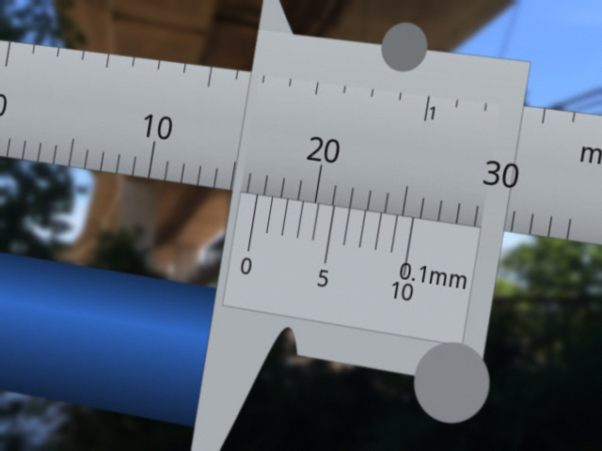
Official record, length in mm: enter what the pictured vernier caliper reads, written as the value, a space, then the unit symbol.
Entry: 16.6 mm
